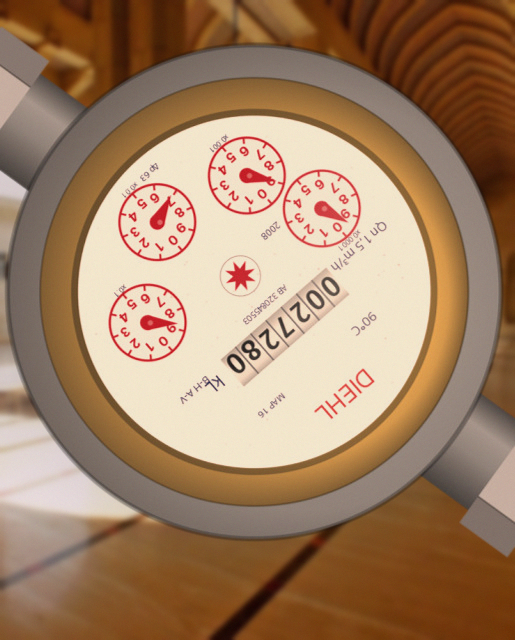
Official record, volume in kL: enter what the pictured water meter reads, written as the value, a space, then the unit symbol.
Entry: 27279.8689 kL
